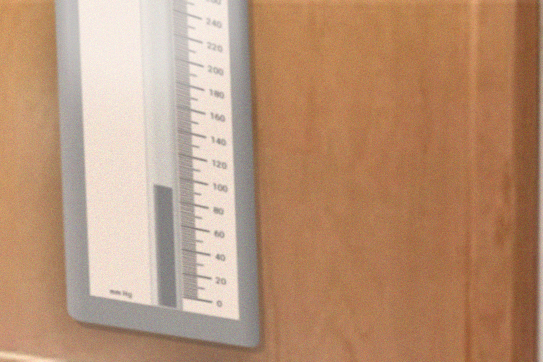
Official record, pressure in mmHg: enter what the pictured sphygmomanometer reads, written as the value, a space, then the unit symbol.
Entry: 90 mmHg
